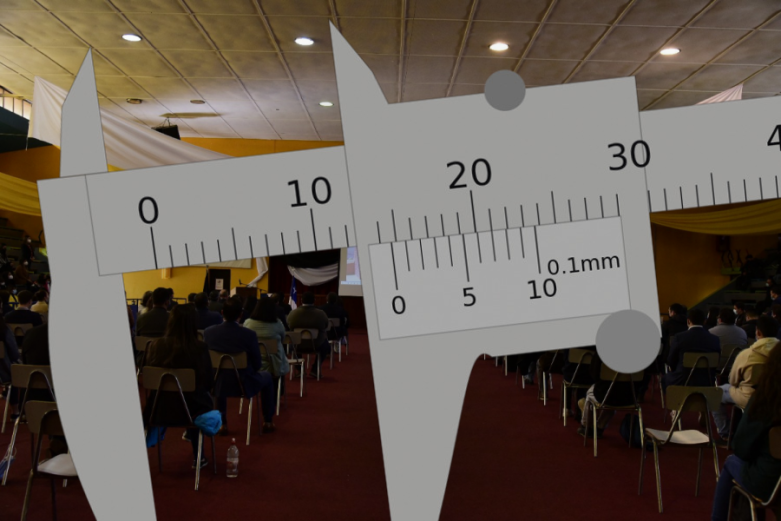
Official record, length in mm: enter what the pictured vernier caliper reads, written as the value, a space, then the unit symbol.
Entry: 14.7 mm
